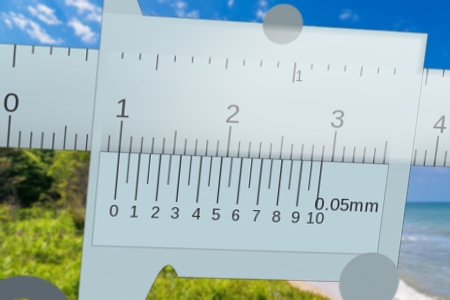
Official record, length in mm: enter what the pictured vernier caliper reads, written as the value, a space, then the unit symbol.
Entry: 10.0 mm
